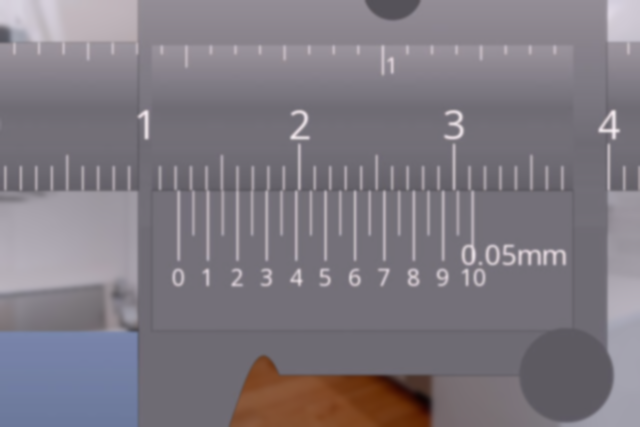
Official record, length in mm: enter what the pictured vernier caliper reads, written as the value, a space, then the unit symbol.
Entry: 12.2 mm
